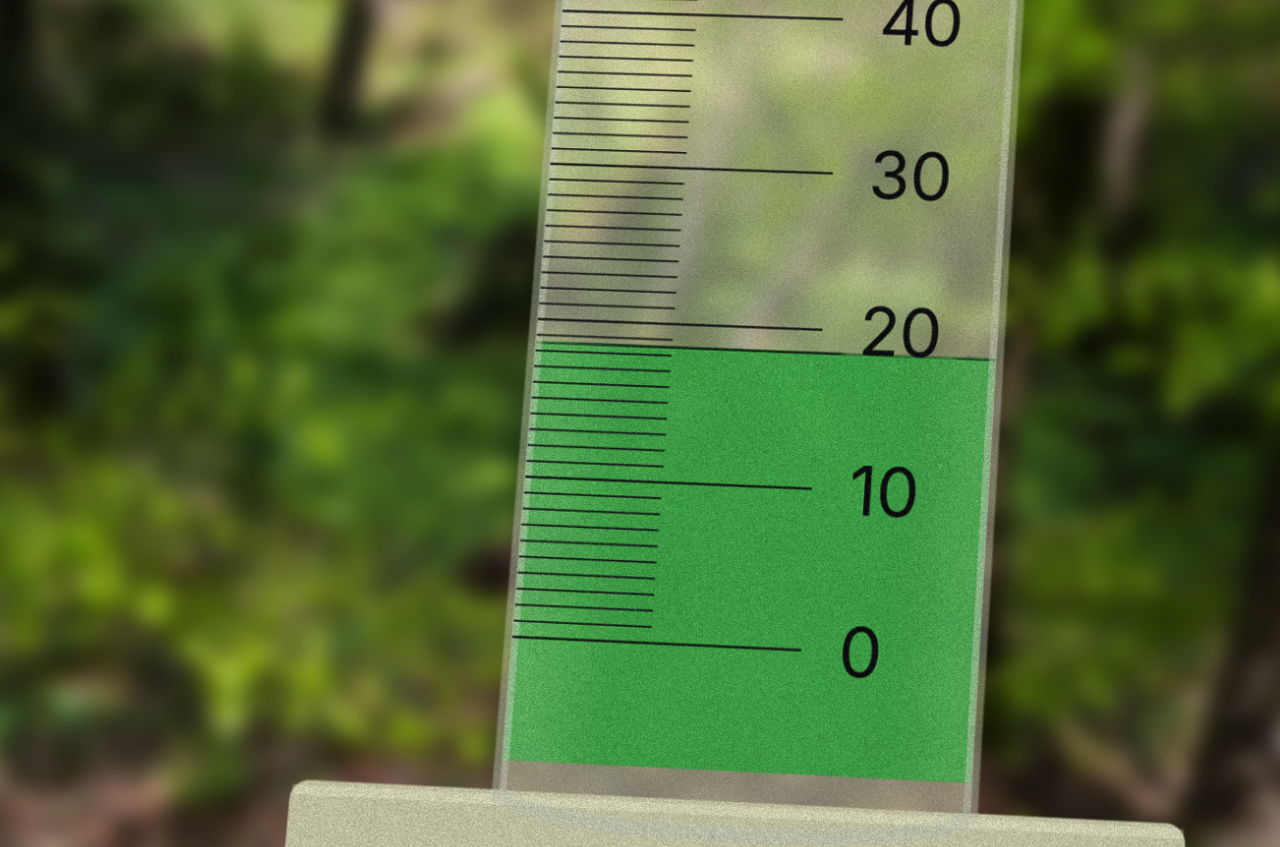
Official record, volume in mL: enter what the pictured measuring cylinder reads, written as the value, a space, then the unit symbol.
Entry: 18.5 mL
